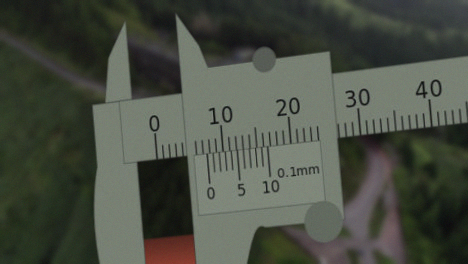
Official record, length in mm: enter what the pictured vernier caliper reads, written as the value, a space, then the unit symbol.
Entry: 7.6 mm
